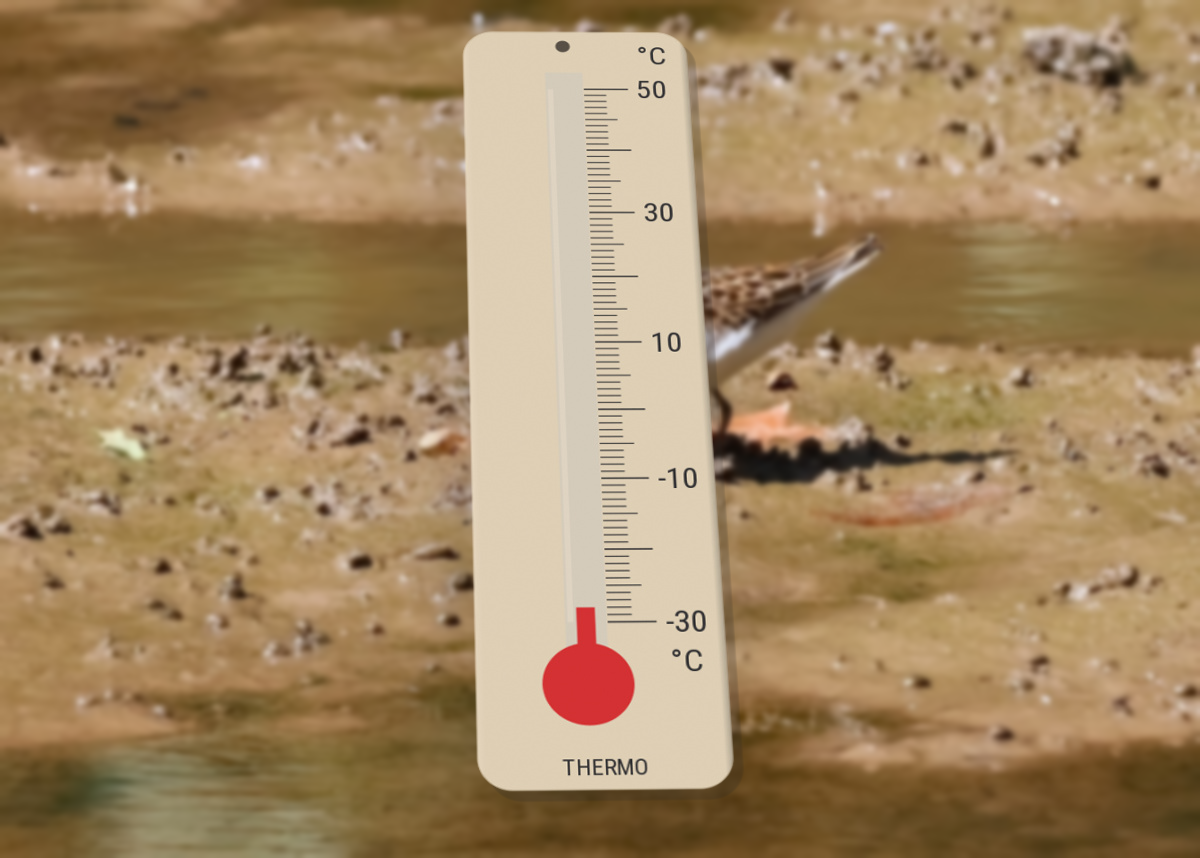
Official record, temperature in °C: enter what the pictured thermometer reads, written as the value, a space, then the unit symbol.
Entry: -28 °C
